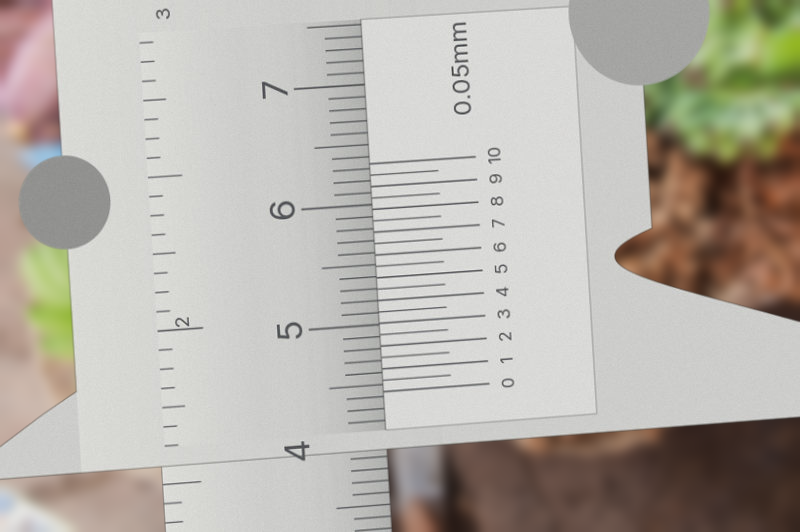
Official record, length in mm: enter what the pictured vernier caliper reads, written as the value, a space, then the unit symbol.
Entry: 44.4 mm
